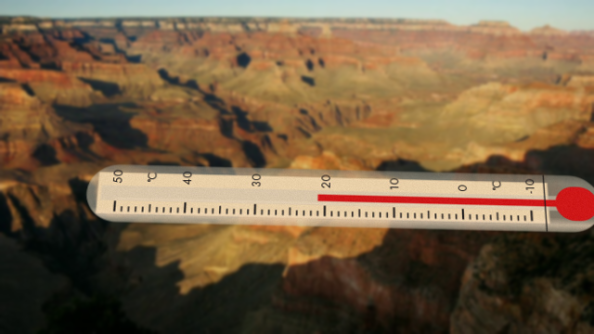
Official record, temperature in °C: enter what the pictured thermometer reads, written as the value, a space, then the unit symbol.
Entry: 21 °C
